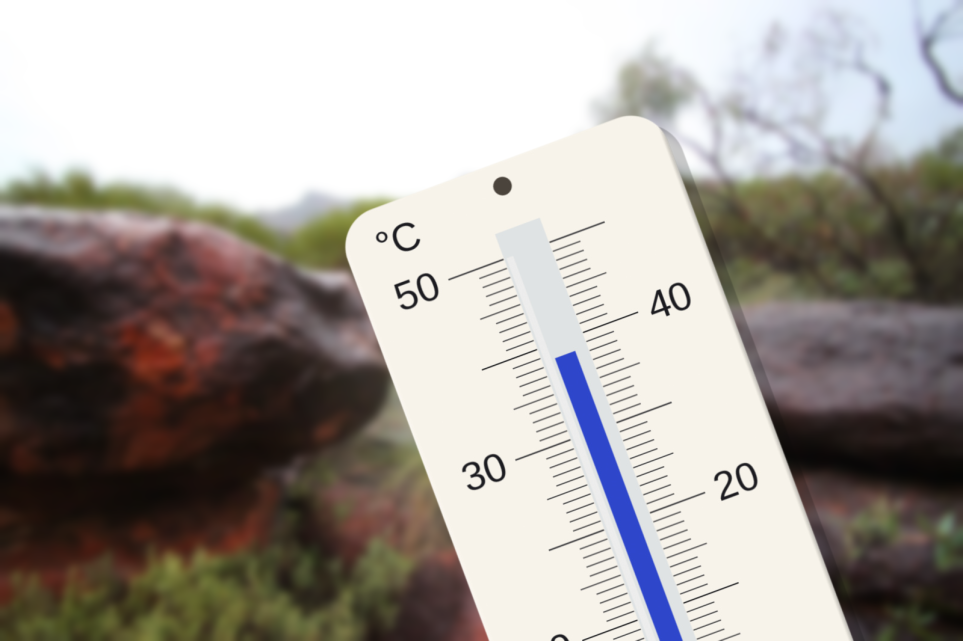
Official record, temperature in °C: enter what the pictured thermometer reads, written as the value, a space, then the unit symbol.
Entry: 38.5 °C
